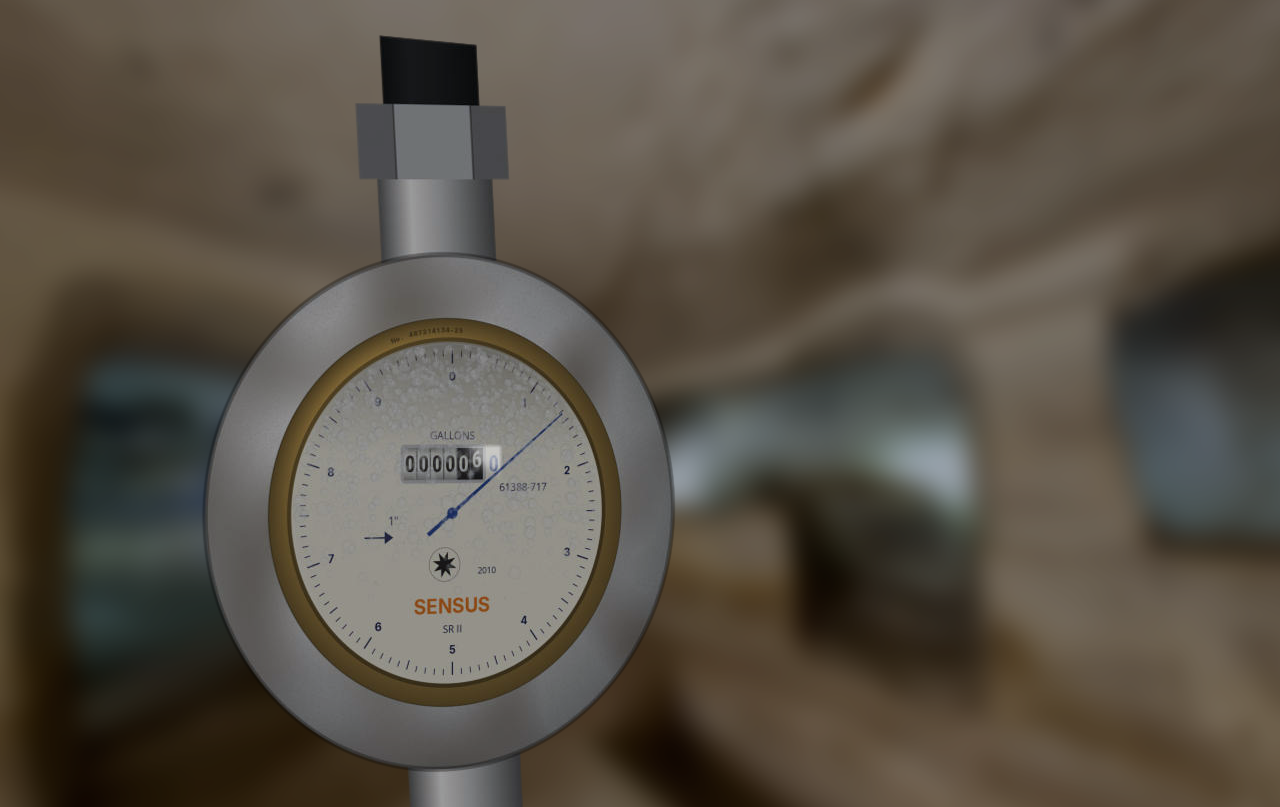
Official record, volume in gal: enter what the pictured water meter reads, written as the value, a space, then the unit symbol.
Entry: 61.4 gal
